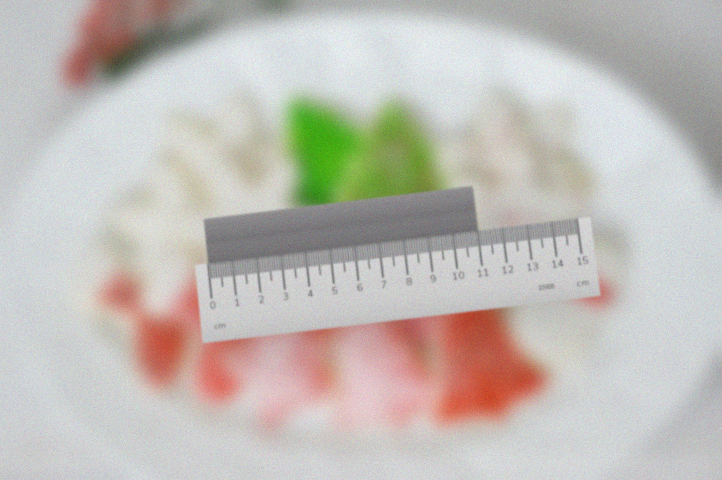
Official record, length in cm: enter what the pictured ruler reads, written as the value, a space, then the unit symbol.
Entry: 11 cm
